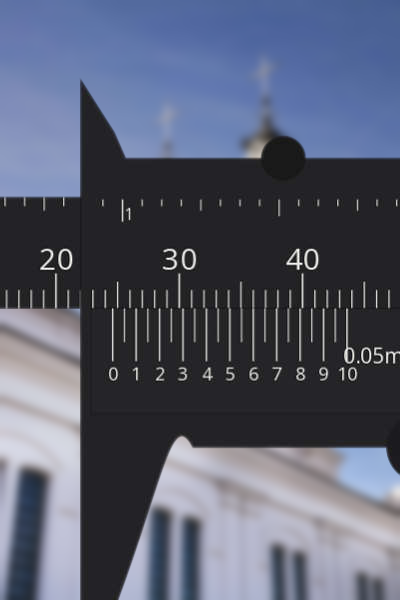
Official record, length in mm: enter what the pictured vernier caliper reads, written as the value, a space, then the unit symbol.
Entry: 24.6 mm
